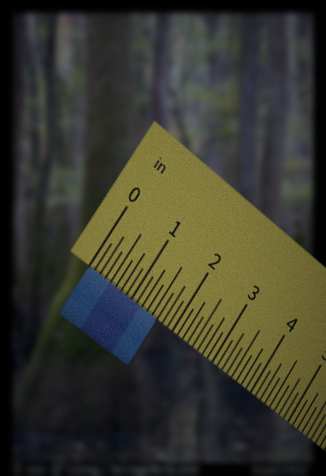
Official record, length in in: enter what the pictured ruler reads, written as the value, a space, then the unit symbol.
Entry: 1.625 in
